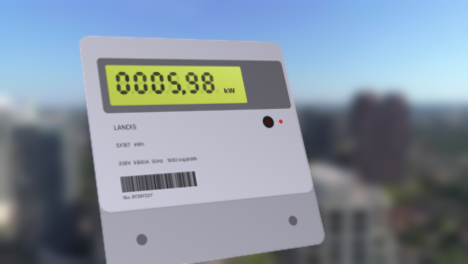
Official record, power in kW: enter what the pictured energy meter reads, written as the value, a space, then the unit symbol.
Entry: 5.98 kW
